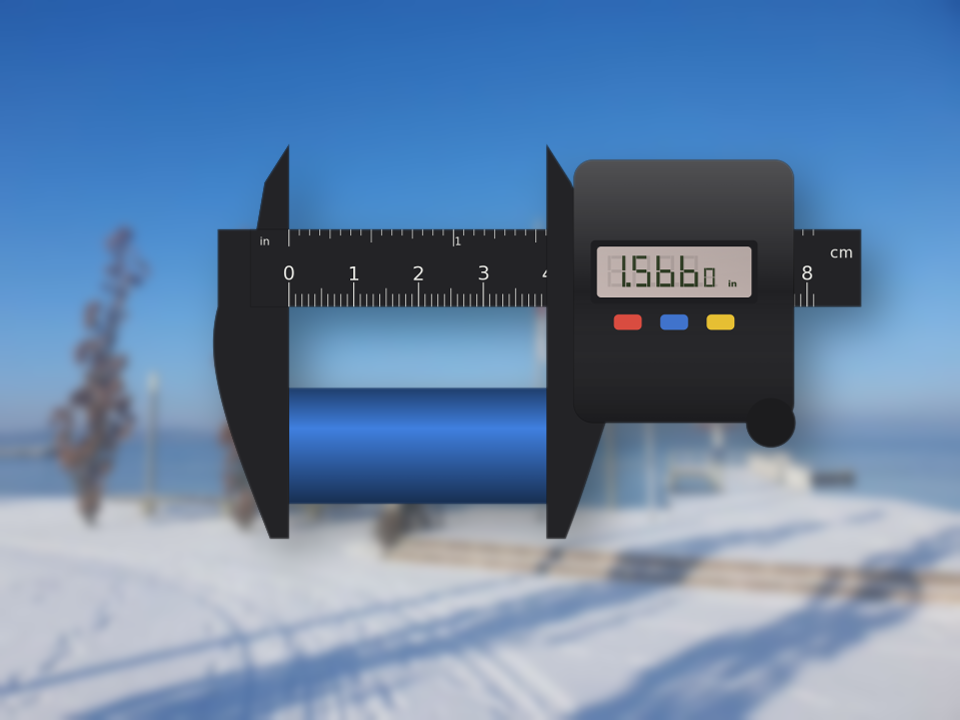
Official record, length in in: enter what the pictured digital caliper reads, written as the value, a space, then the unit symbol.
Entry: 1.5660 in
